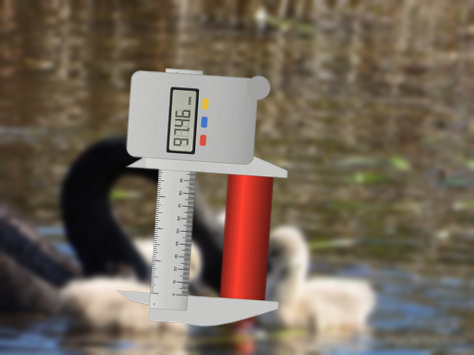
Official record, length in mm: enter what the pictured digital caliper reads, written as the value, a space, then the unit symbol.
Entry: 97.46 mm
